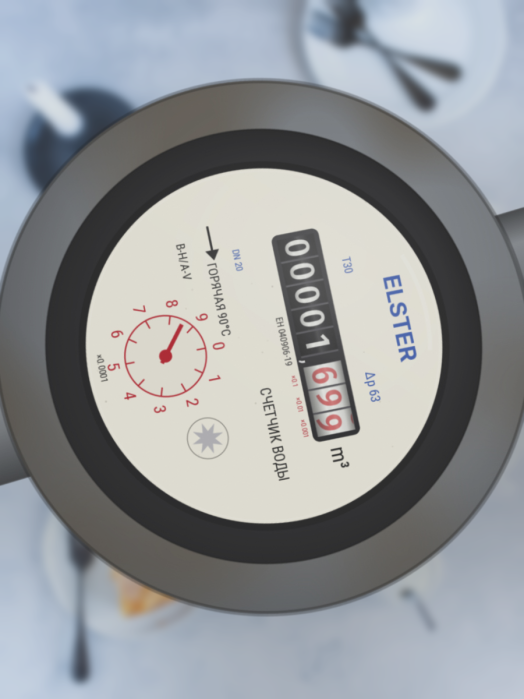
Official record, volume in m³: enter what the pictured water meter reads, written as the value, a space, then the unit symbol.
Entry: 1.6988 m³
